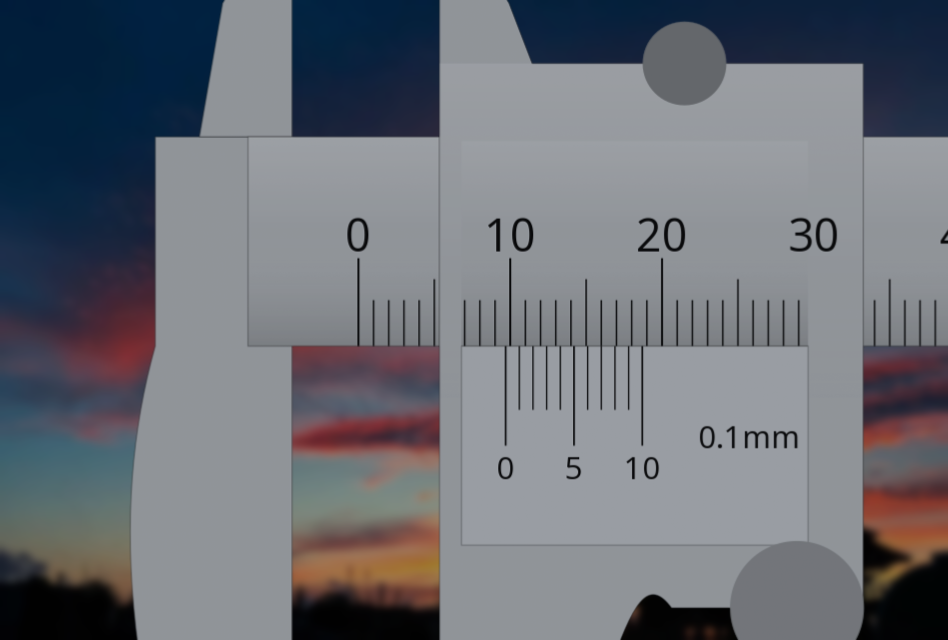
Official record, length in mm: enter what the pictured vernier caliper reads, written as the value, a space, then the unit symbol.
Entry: 9.7 mm
